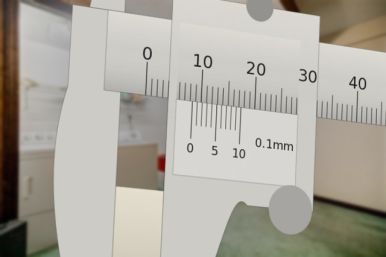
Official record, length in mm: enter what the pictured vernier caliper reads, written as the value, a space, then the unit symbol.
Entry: 8.4 mm
